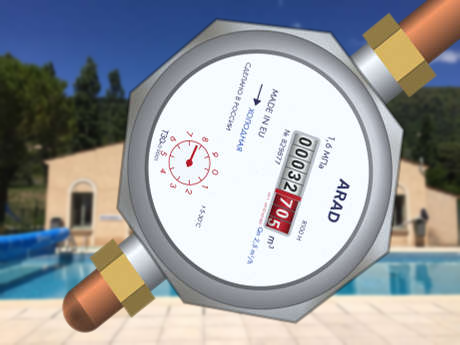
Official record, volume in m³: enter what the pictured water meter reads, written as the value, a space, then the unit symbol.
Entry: 32.7047 m³
